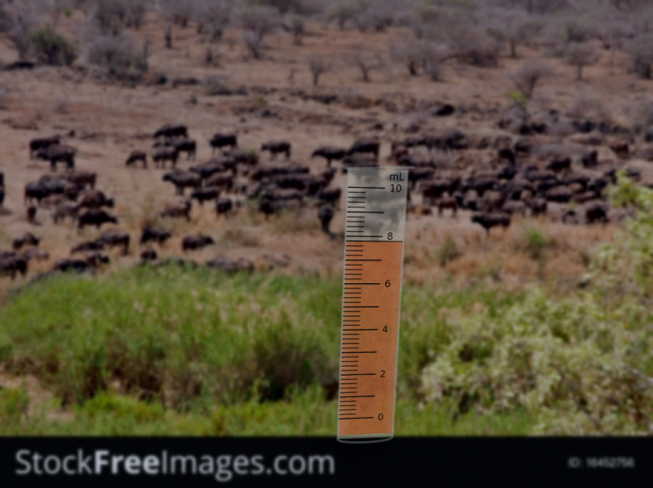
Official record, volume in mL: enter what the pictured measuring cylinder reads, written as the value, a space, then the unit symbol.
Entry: 7.8 mL
